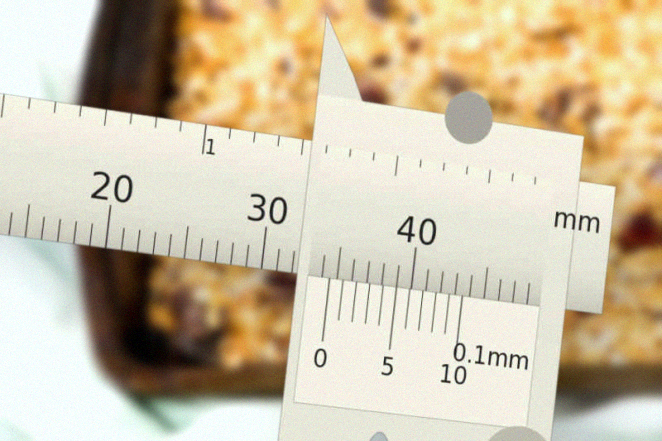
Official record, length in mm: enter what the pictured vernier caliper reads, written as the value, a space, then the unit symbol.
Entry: 34.5 mm
